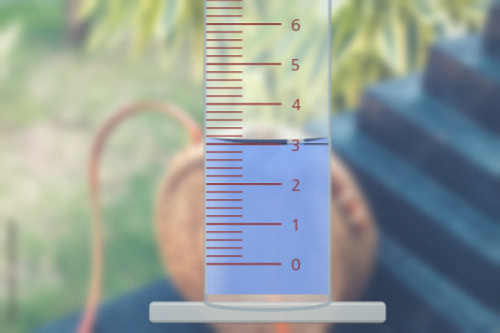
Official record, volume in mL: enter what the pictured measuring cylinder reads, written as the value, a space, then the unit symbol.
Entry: 3 mL
